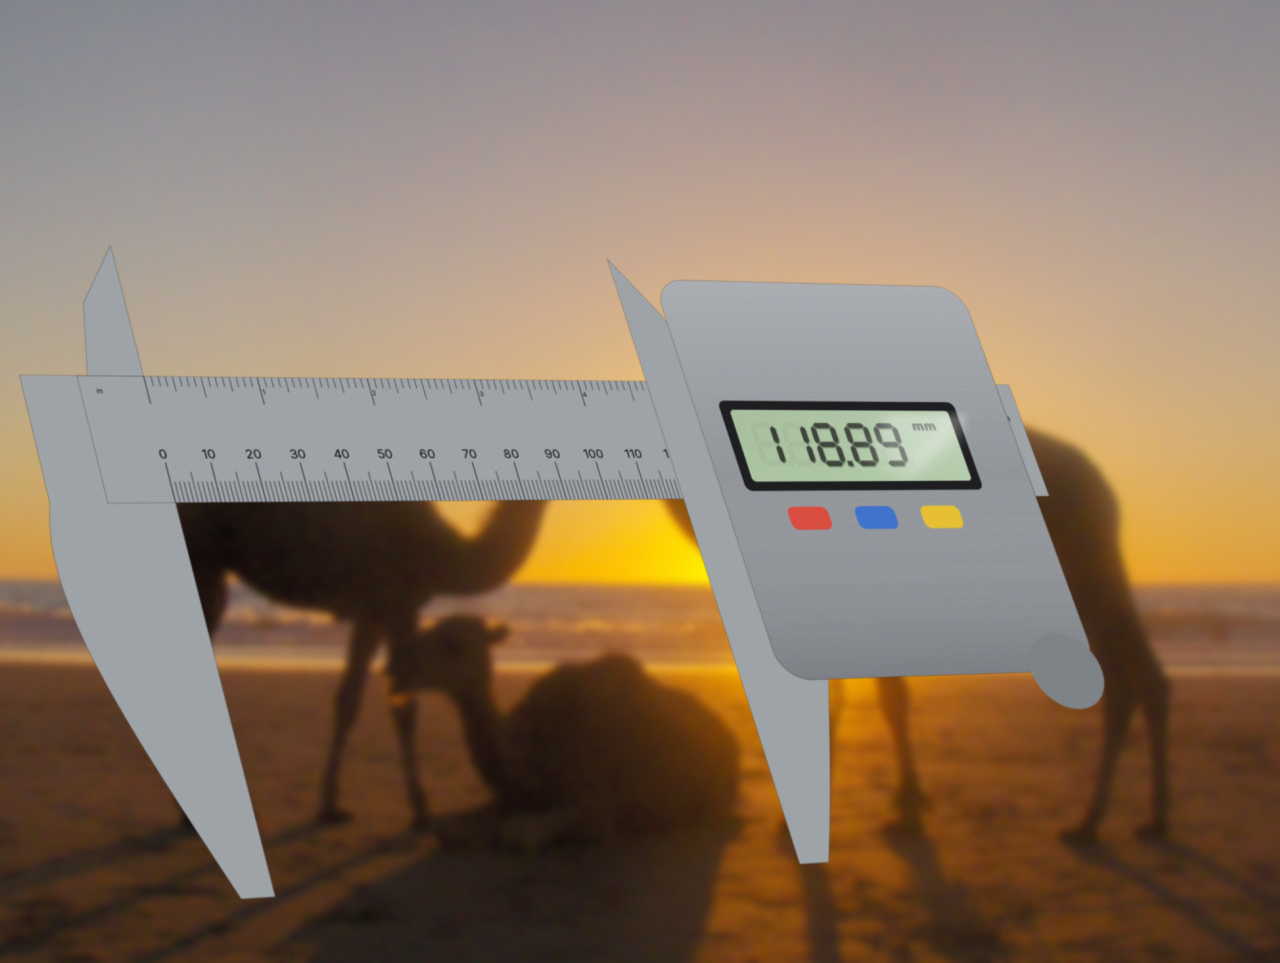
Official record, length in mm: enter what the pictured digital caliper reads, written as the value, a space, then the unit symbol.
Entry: 118.89 mm
